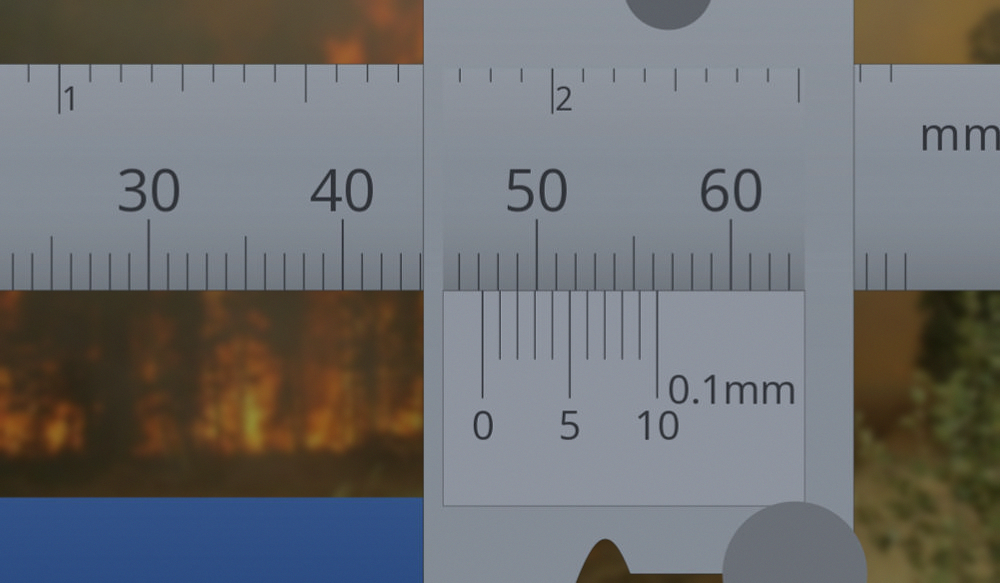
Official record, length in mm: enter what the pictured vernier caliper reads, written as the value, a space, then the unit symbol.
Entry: 47.2 mm
